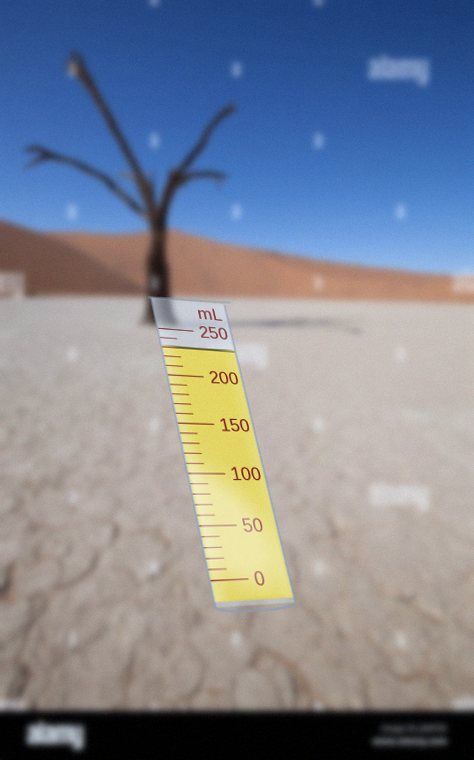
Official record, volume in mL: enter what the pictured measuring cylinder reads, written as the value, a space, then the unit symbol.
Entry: 230 mL
